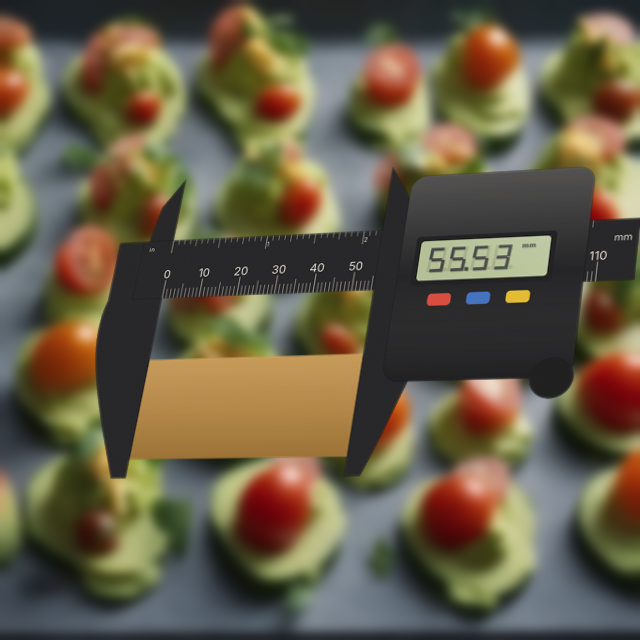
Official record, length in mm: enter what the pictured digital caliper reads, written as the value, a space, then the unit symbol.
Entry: 55.53 mm
